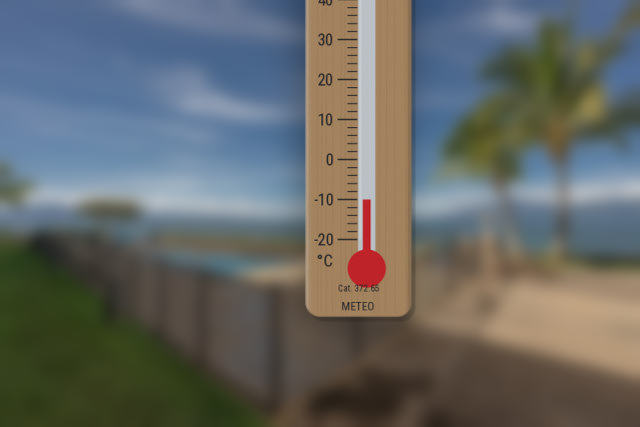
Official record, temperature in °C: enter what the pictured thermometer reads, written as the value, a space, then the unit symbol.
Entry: -10 °C
